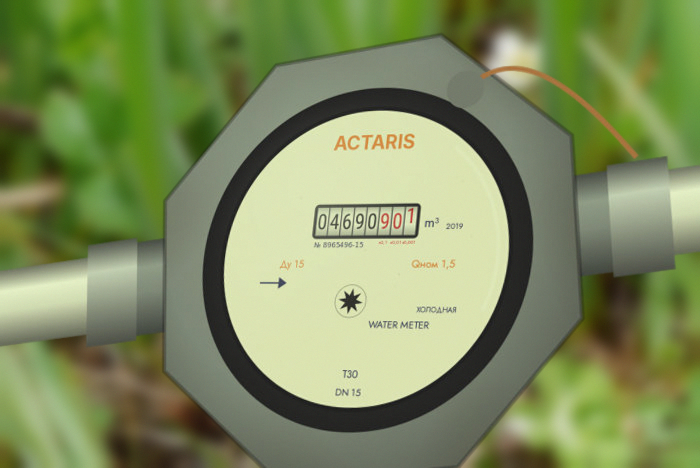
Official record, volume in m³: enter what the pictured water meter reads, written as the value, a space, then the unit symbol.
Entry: 4690.901 m³
